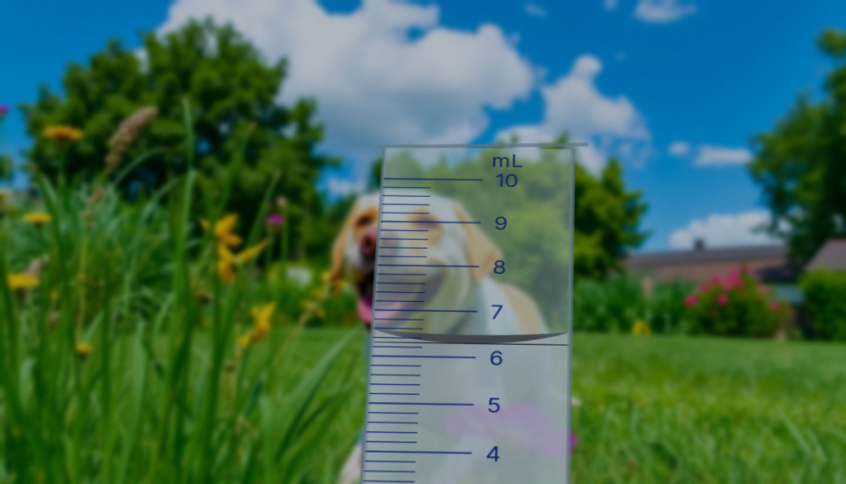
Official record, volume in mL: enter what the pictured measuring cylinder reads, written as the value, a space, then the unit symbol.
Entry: 6.3 mL
